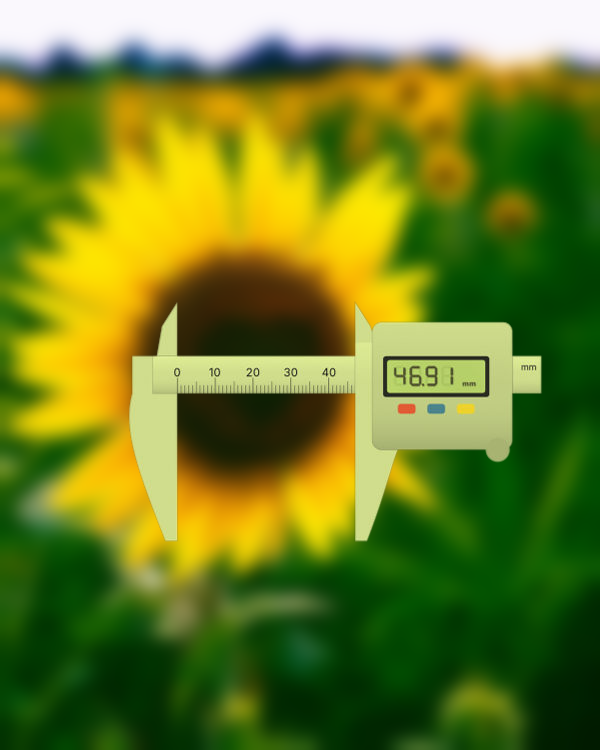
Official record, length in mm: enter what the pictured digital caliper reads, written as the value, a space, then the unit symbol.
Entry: 46.91 mm
